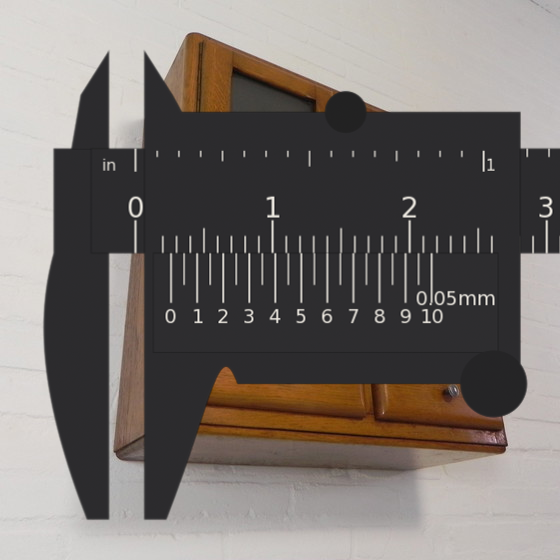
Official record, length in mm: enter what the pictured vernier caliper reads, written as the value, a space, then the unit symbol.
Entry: 2.6 mm
